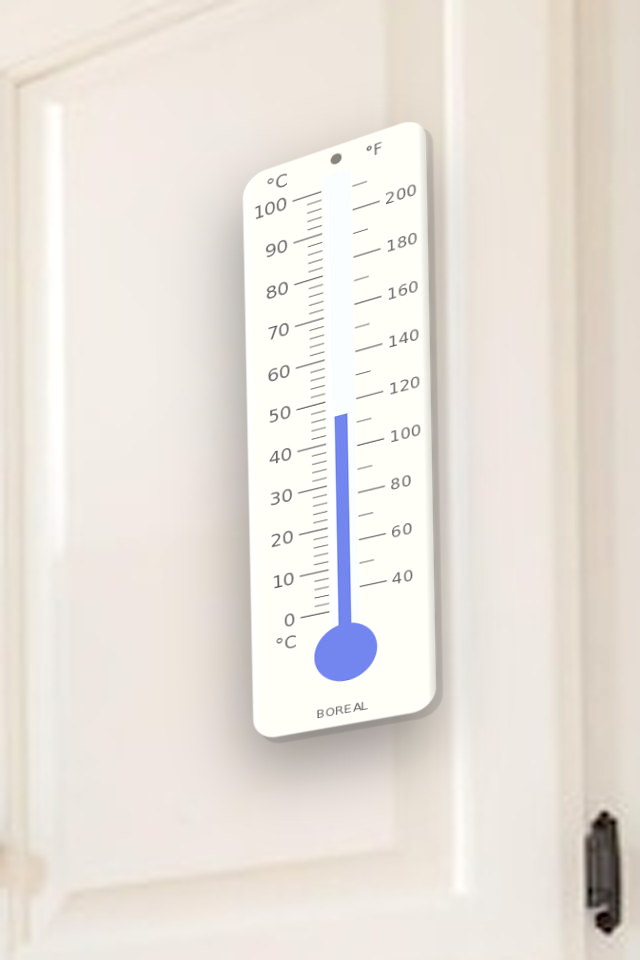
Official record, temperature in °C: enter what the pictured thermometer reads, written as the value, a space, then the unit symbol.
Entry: 46 °C
